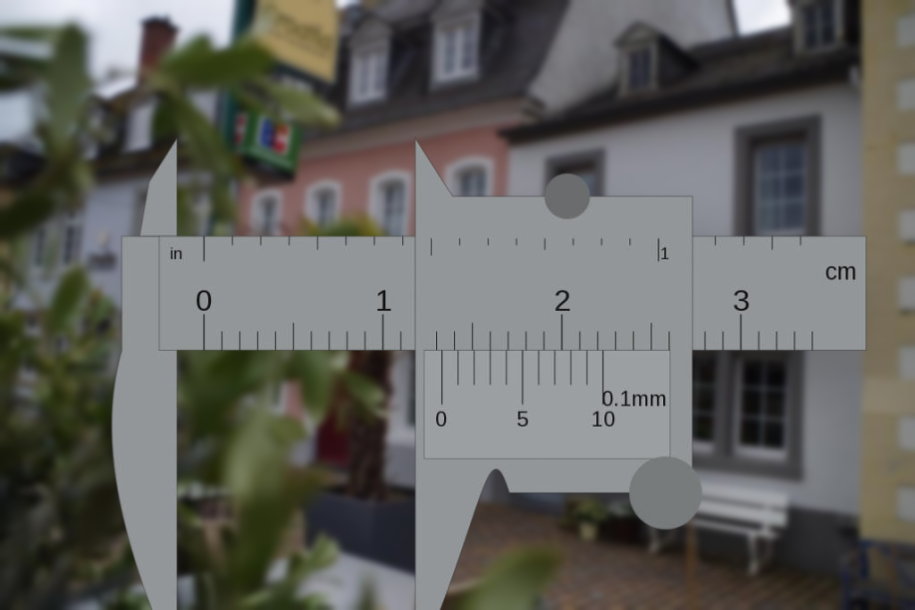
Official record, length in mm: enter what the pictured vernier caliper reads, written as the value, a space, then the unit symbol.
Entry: 13.3 mm
